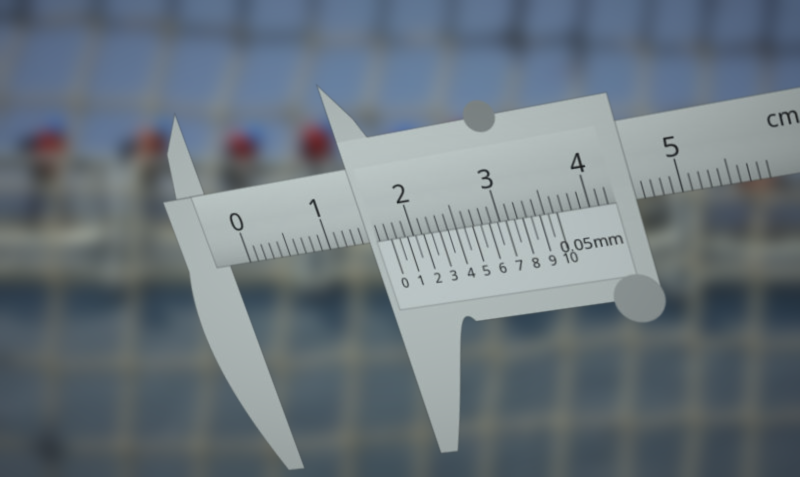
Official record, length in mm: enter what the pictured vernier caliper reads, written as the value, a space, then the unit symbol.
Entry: 17.4 mm
